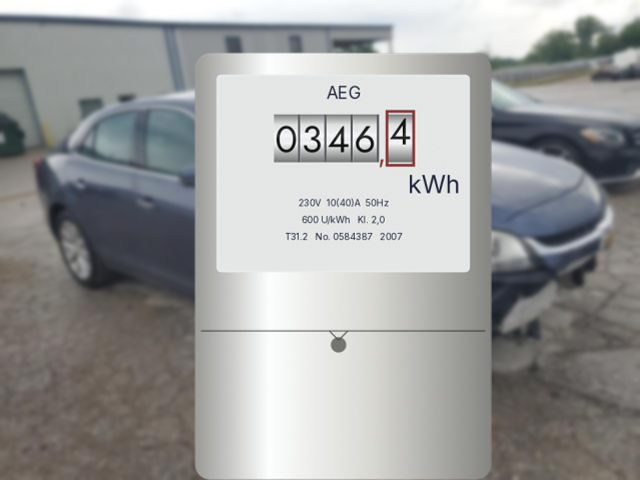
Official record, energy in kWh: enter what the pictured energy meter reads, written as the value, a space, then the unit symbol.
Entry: 346.4 kWh
